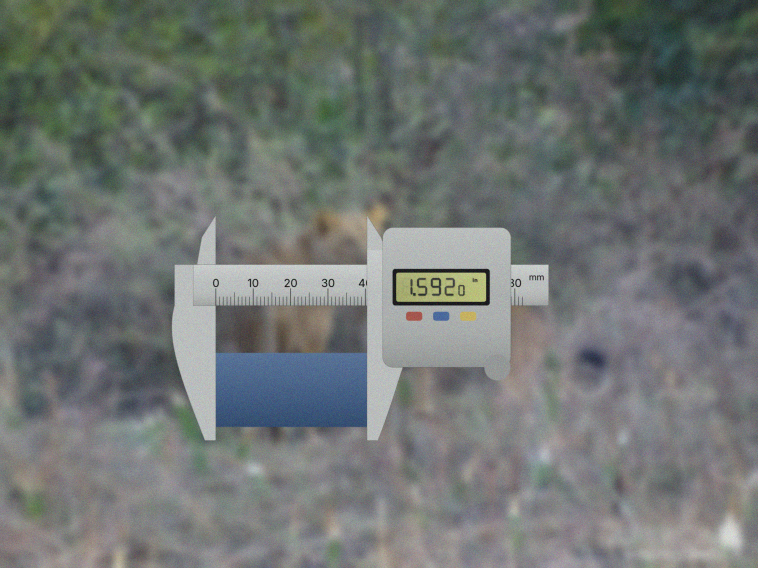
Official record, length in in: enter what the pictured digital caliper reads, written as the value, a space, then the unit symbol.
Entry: 1.5920 in
